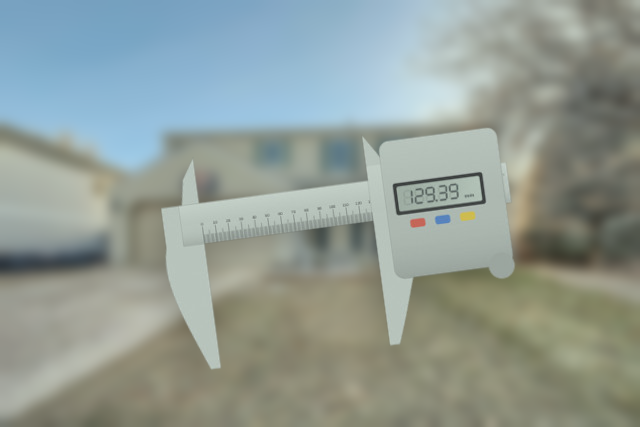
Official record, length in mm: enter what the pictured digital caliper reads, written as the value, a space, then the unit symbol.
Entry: 129.39 mm
